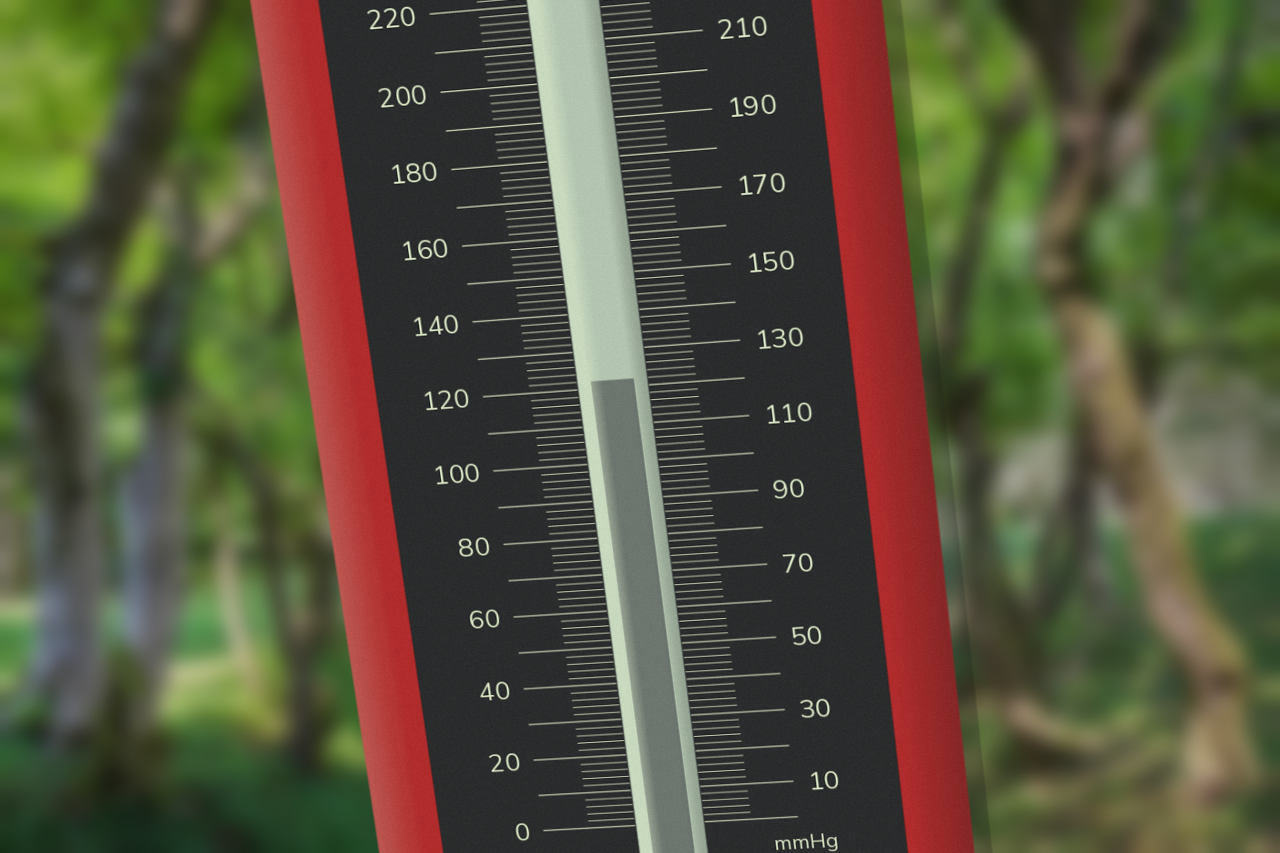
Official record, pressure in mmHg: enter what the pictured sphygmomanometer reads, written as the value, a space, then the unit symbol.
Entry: 122 mmHg
